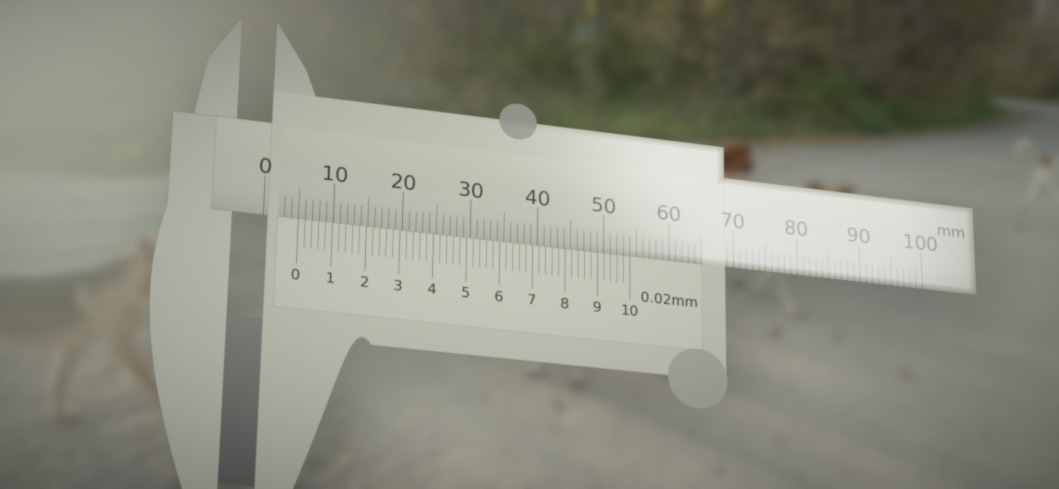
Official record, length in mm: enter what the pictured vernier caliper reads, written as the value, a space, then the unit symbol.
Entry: 5.0 mm
